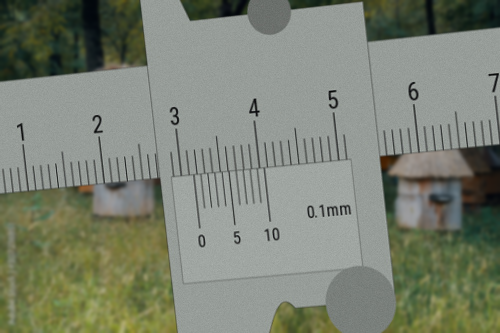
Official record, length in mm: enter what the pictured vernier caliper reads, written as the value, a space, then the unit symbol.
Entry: 31.6 mm
